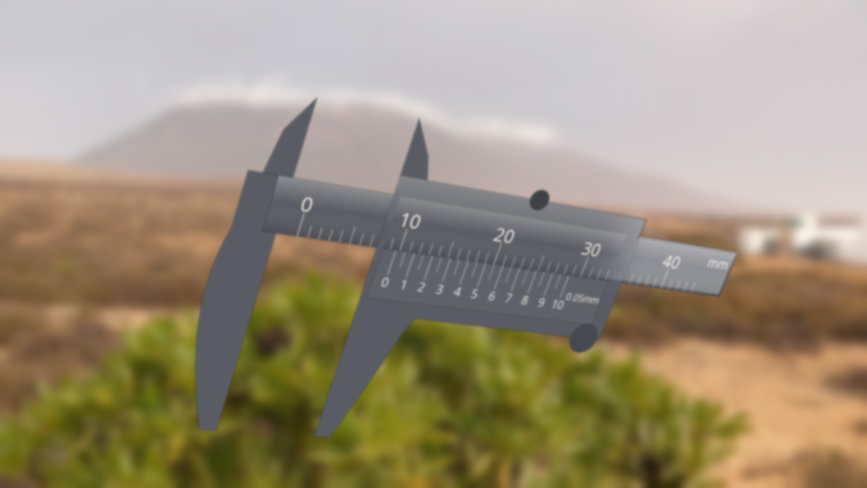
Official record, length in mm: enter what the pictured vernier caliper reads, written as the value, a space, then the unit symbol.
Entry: 9.6 mm
